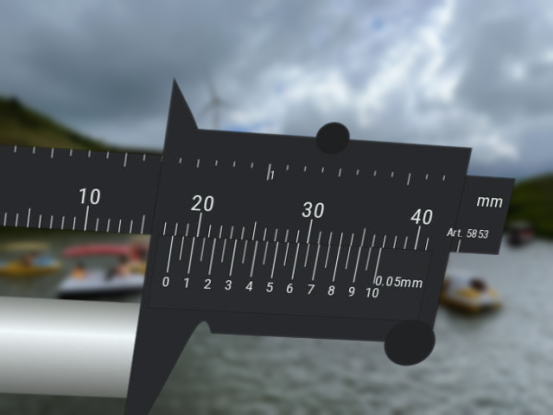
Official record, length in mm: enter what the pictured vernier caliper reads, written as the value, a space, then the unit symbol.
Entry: 17.8 mm
